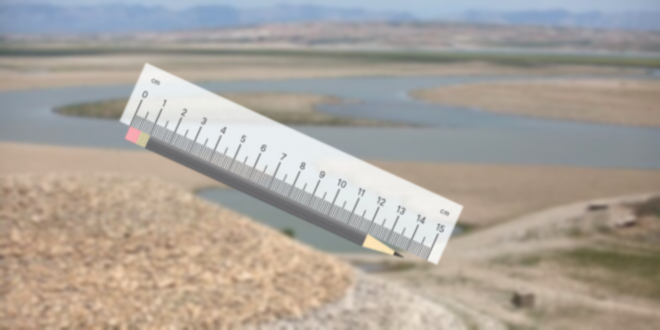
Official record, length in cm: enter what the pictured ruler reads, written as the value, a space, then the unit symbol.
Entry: 14 cm
